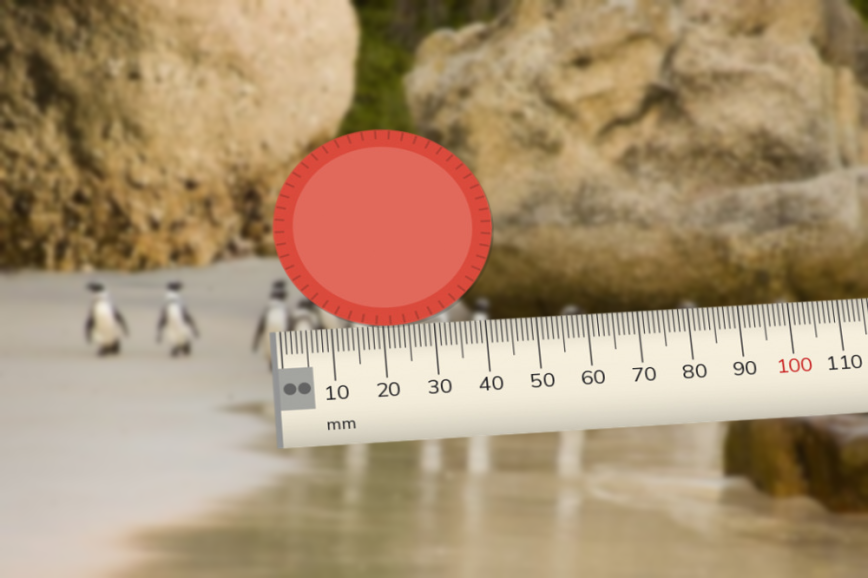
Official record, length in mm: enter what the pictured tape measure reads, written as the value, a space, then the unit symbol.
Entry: 43 mm
